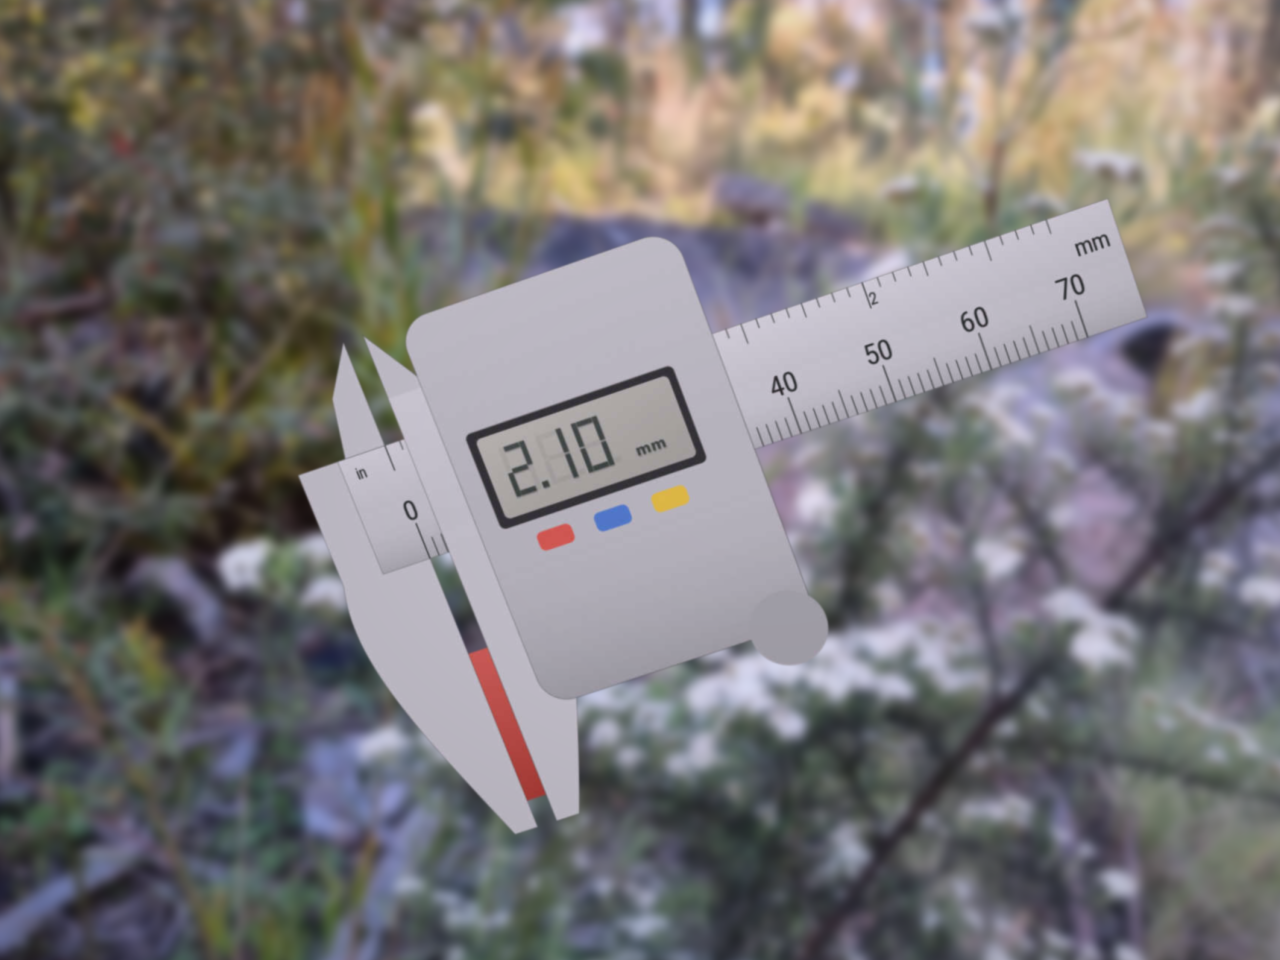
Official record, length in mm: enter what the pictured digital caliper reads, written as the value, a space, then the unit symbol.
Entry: 2.10 mm
